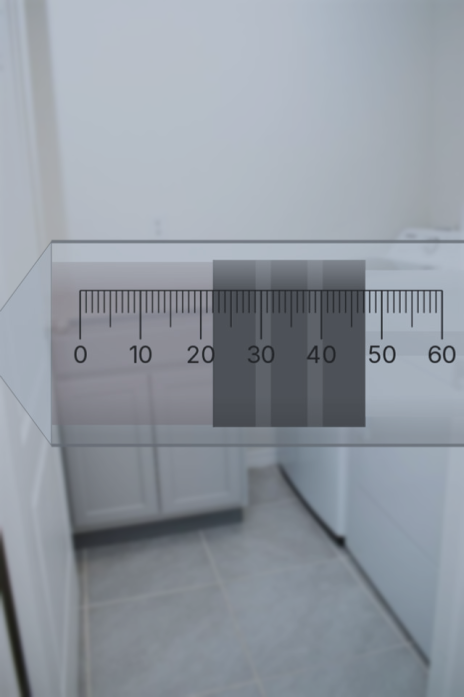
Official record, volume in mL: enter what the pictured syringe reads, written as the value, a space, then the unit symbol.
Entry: 22 mL
